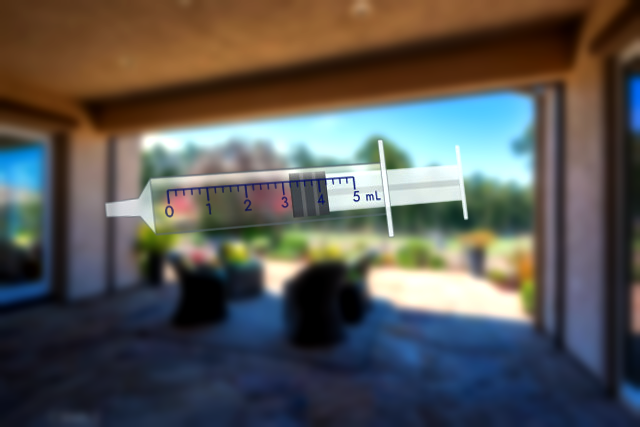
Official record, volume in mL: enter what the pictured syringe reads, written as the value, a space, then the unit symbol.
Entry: 3.2 mL
